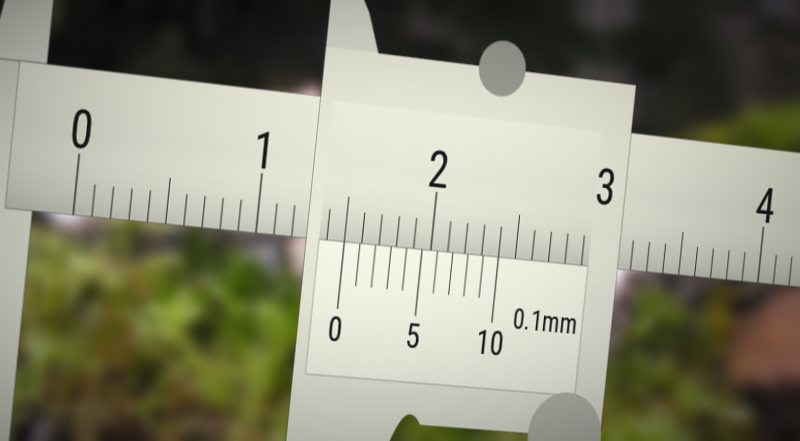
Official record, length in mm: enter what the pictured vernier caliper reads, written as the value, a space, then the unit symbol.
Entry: 15.0 mm
